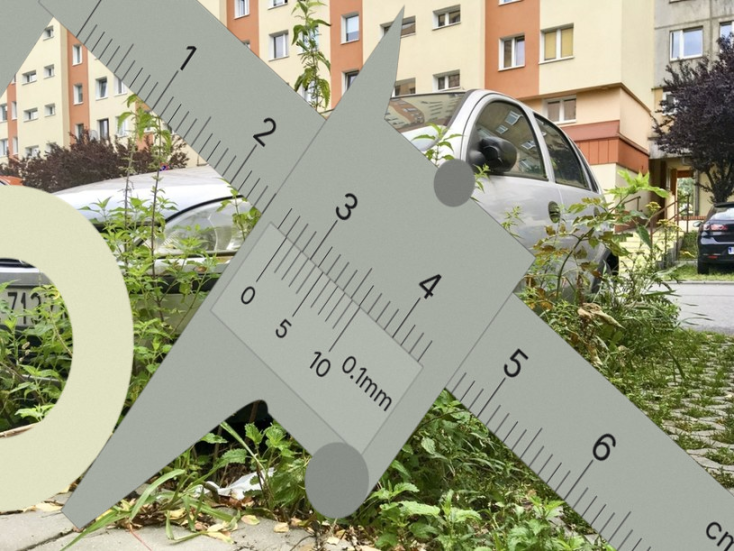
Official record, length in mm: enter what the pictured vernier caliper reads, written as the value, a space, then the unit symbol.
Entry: 27.1 mm
